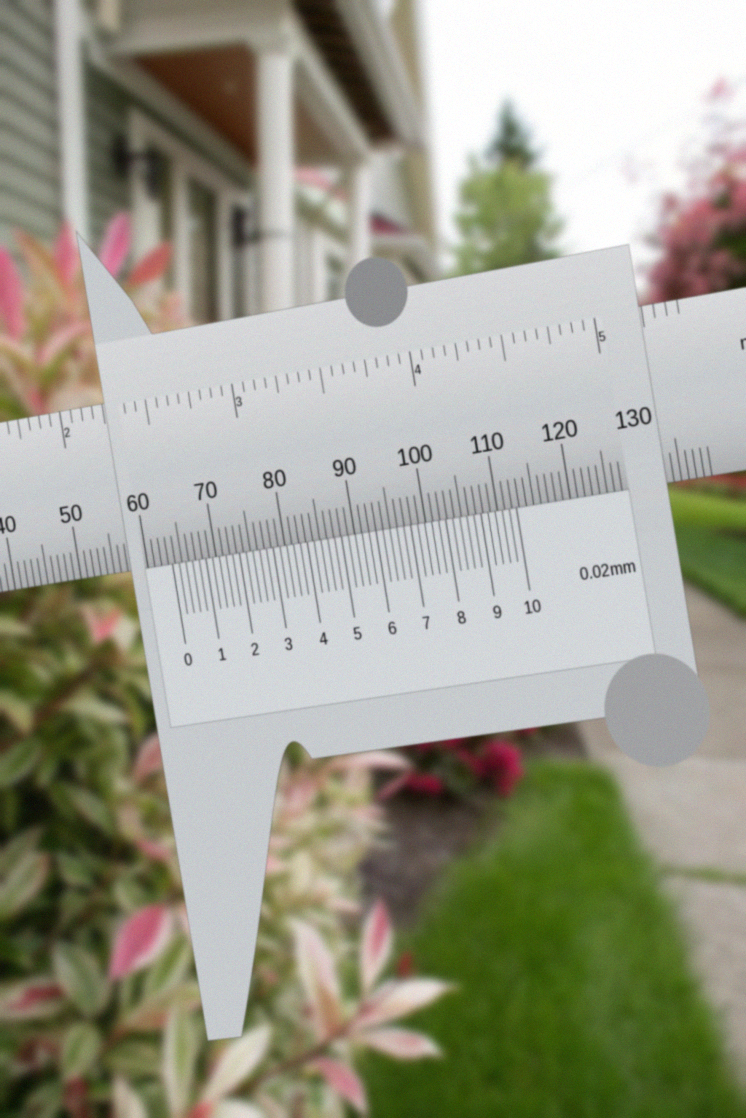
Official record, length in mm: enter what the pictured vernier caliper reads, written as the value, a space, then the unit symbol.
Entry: 63.6 mm
